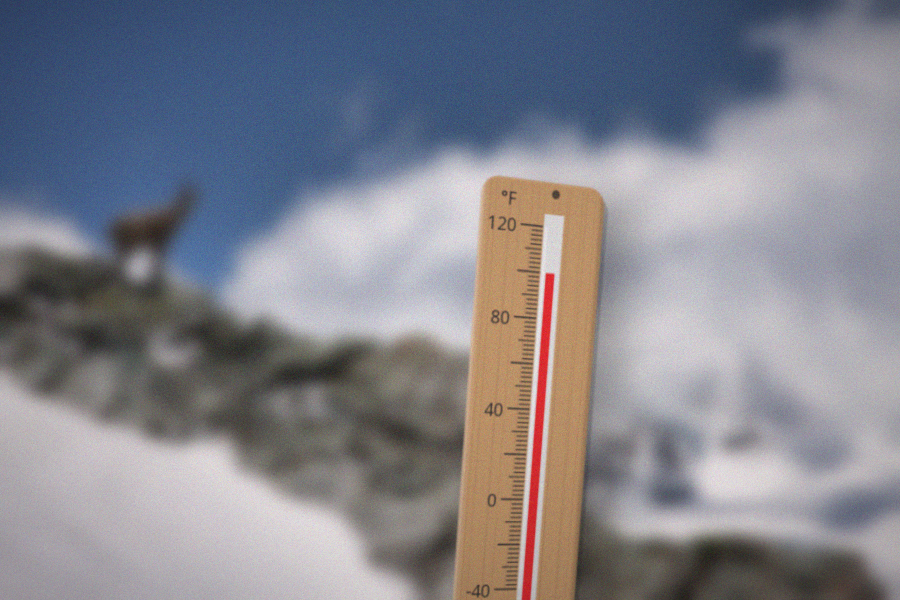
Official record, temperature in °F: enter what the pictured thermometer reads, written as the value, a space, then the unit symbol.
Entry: 100 °F
